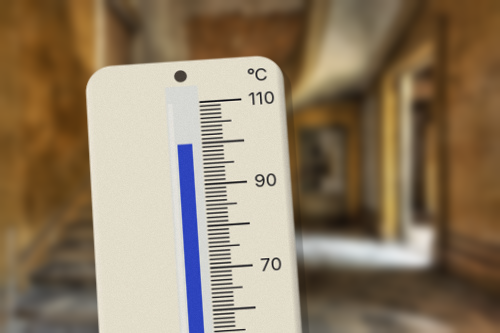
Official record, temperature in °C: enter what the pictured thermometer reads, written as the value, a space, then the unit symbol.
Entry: 100 °C
